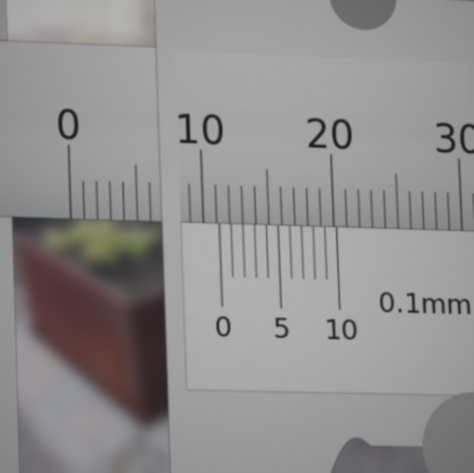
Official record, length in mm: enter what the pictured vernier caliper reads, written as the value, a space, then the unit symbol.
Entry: 11.2 mm
